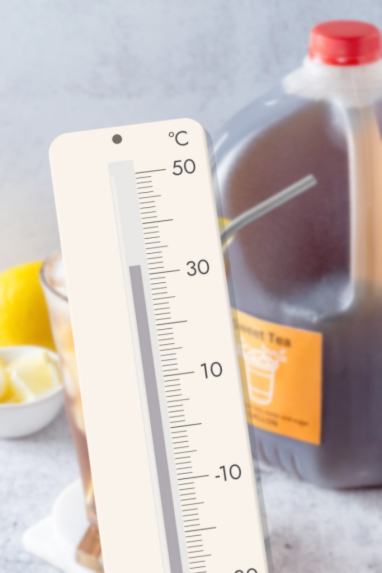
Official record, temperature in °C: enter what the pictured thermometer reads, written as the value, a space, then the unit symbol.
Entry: 32 °C
